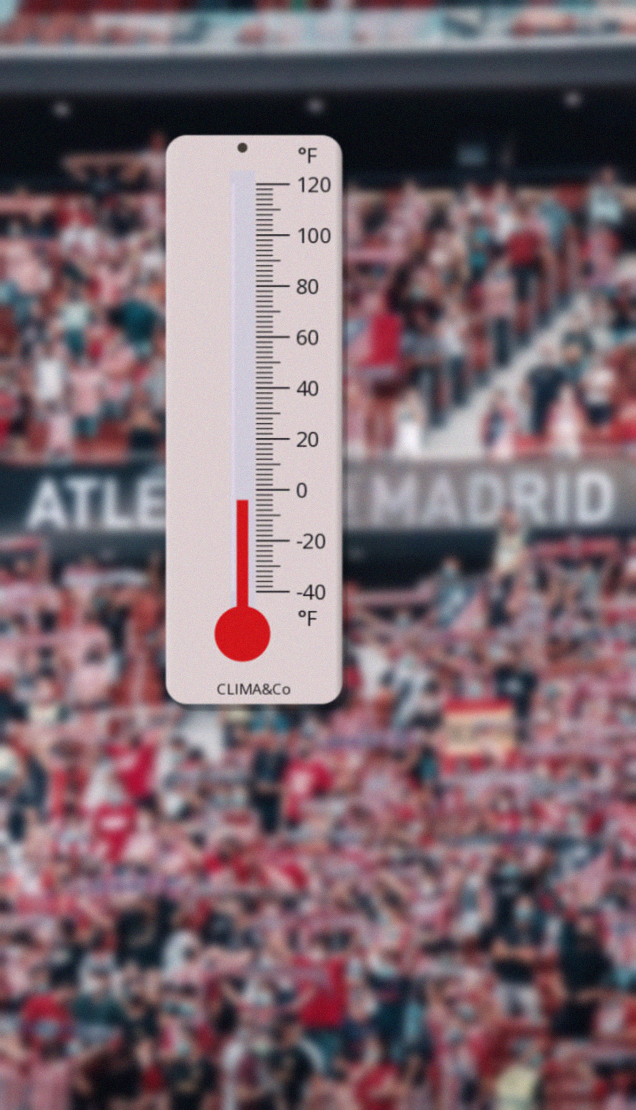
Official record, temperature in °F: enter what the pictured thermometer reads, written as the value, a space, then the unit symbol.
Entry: -4 °F
